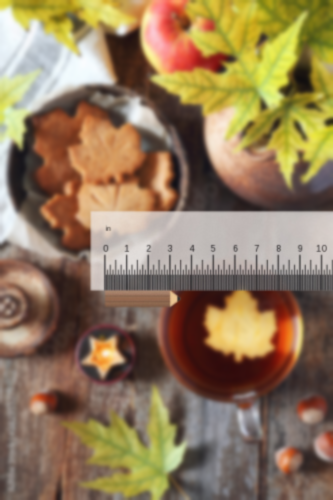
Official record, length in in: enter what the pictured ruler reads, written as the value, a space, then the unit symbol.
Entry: 3.5 in
